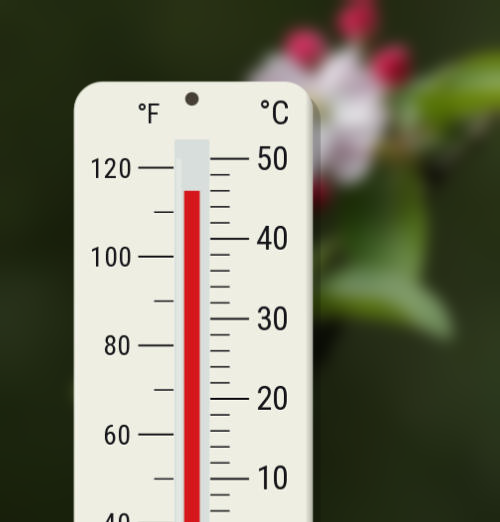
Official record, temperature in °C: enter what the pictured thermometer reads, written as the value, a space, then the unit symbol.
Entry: 46 °C
